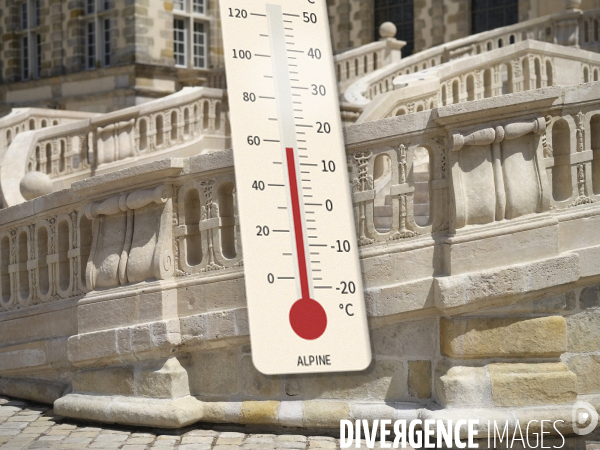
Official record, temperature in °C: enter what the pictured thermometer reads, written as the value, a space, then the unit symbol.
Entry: 14 °C
